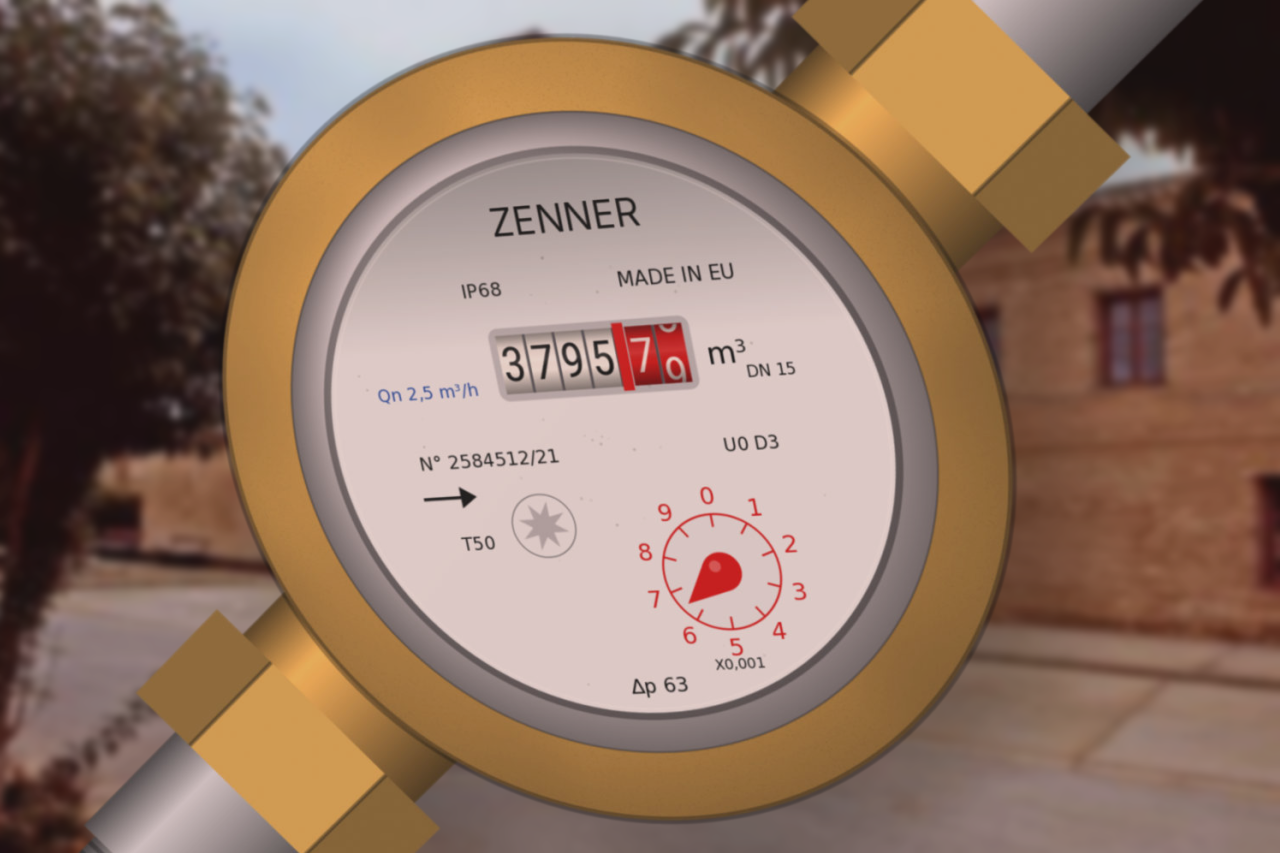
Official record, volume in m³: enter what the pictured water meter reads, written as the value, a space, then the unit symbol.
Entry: 3795.786 m³
